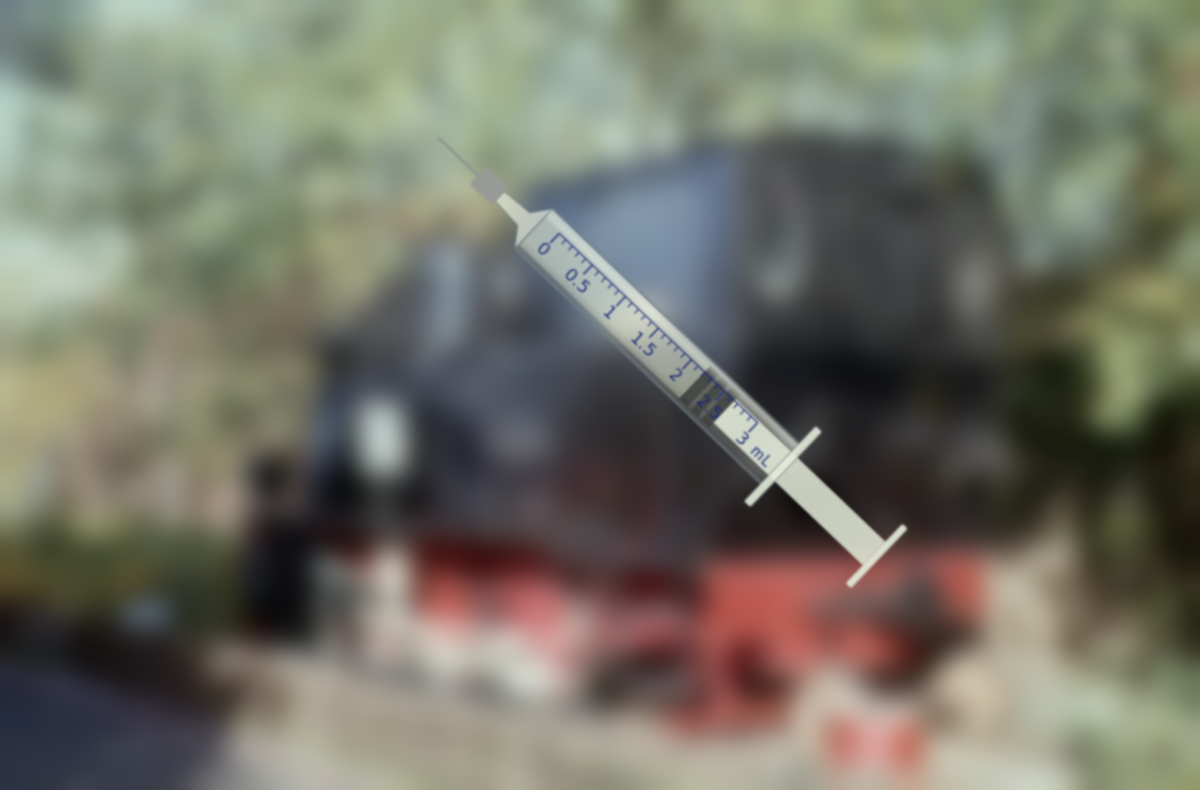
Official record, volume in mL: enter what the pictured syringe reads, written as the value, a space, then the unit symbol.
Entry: 2.2 mL
